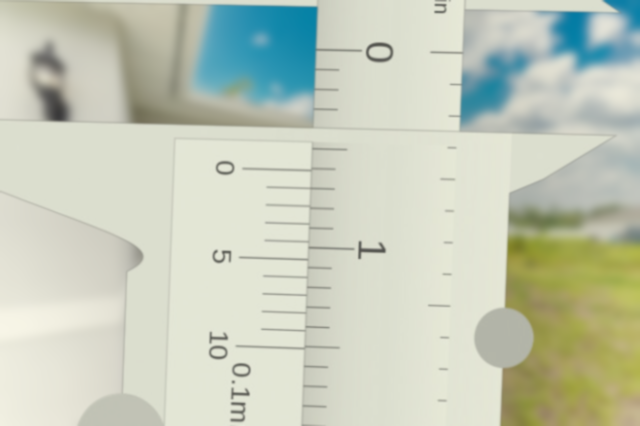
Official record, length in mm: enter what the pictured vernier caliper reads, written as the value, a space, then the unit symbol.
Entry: 6.1 mm
